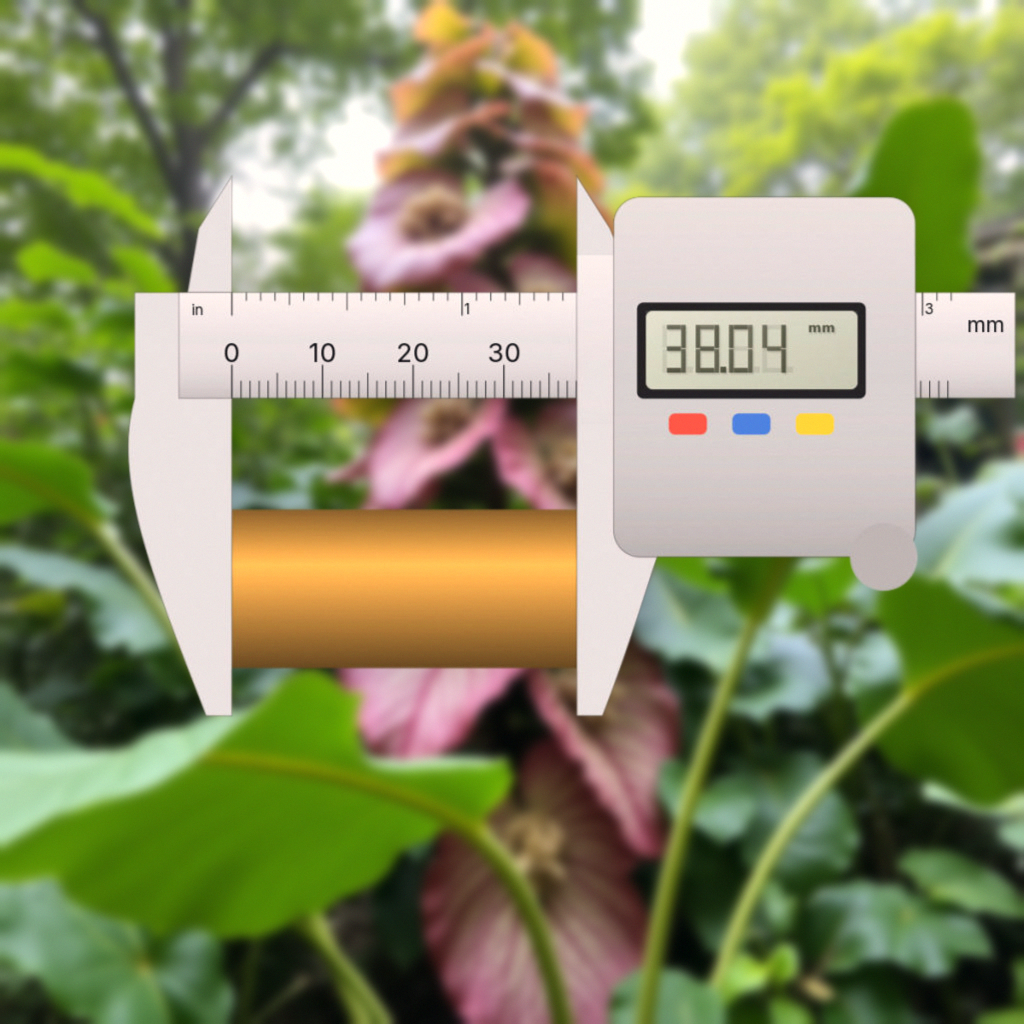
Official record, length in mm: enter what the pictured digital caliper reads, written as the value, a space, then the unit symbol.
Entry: 38.04 mm
